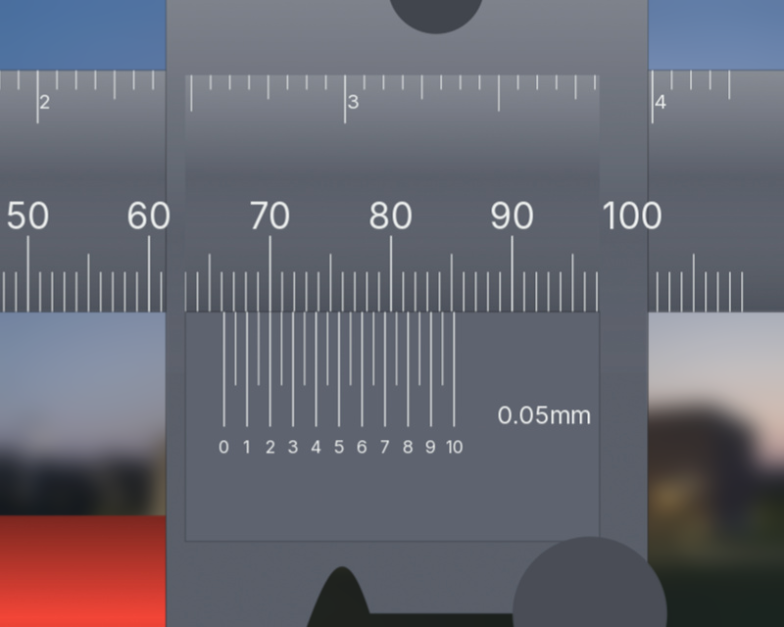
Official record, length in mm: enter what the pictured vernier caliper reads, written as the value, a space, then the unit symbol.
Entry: 66.2 mm
